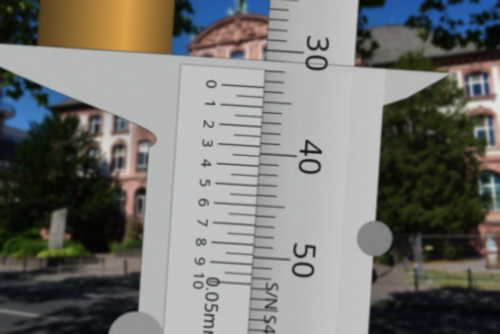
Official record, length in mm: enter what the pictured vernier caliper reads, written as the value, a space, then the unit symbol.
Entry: 33.6 mm
